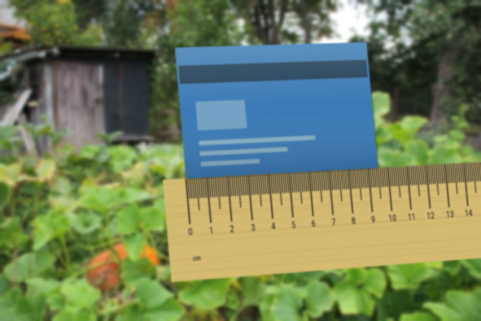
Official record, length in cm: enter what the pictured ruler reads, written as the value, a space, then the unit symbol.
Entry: 9.5 cm
